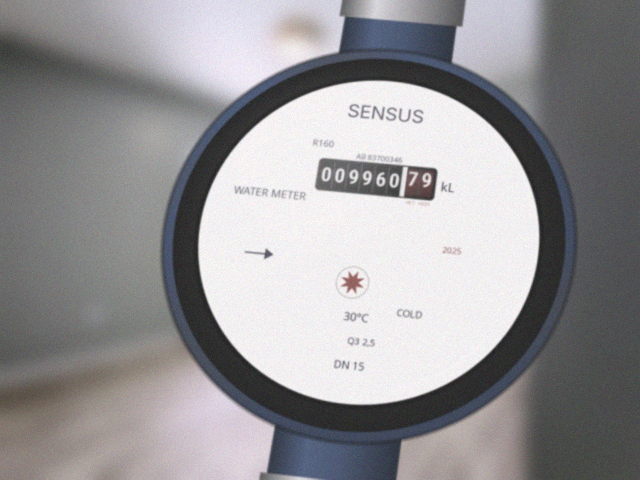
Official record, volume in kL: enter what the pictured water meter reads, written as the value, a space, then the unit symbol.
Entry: 9960.79 kL
